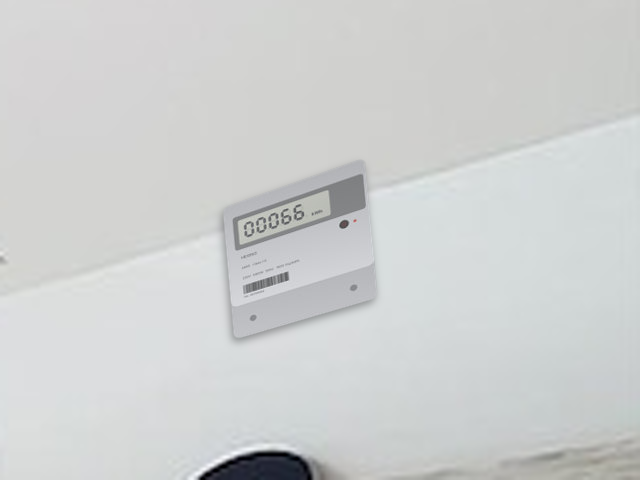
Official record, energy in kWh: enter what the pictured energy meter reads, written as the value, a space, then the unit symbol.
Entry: 66 kWh
